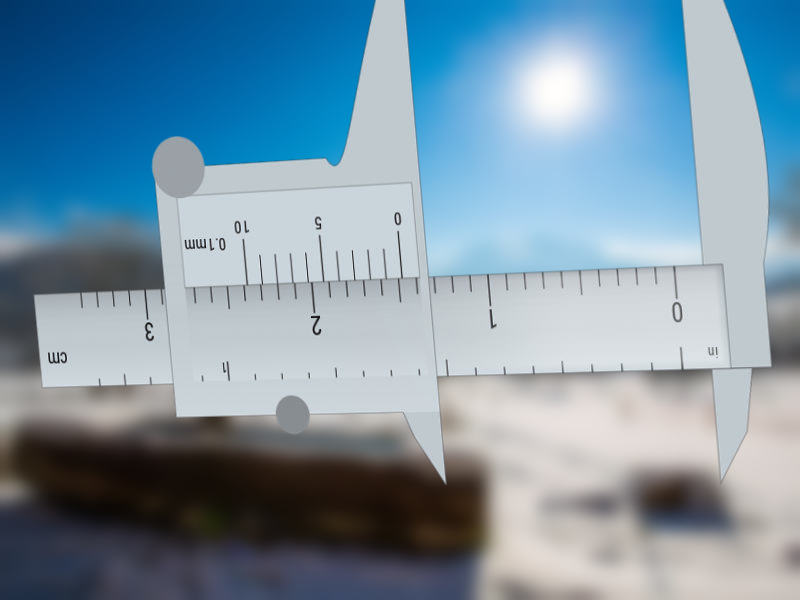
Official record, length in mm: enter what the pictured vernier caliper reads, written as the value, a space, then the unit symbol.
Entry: 14.8 mm
